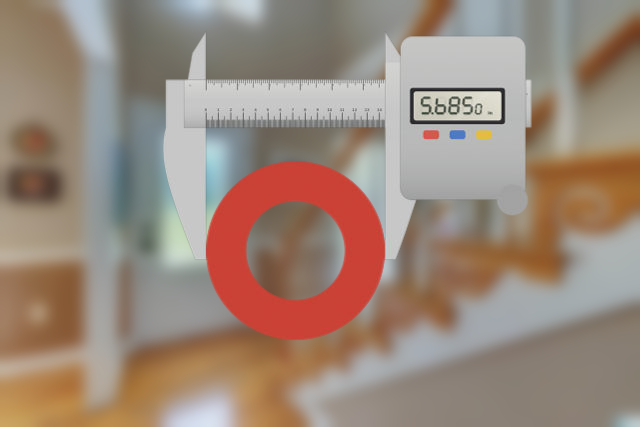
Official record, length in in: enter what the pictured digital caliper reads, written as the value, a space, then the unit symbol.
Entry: 5.6850 in
